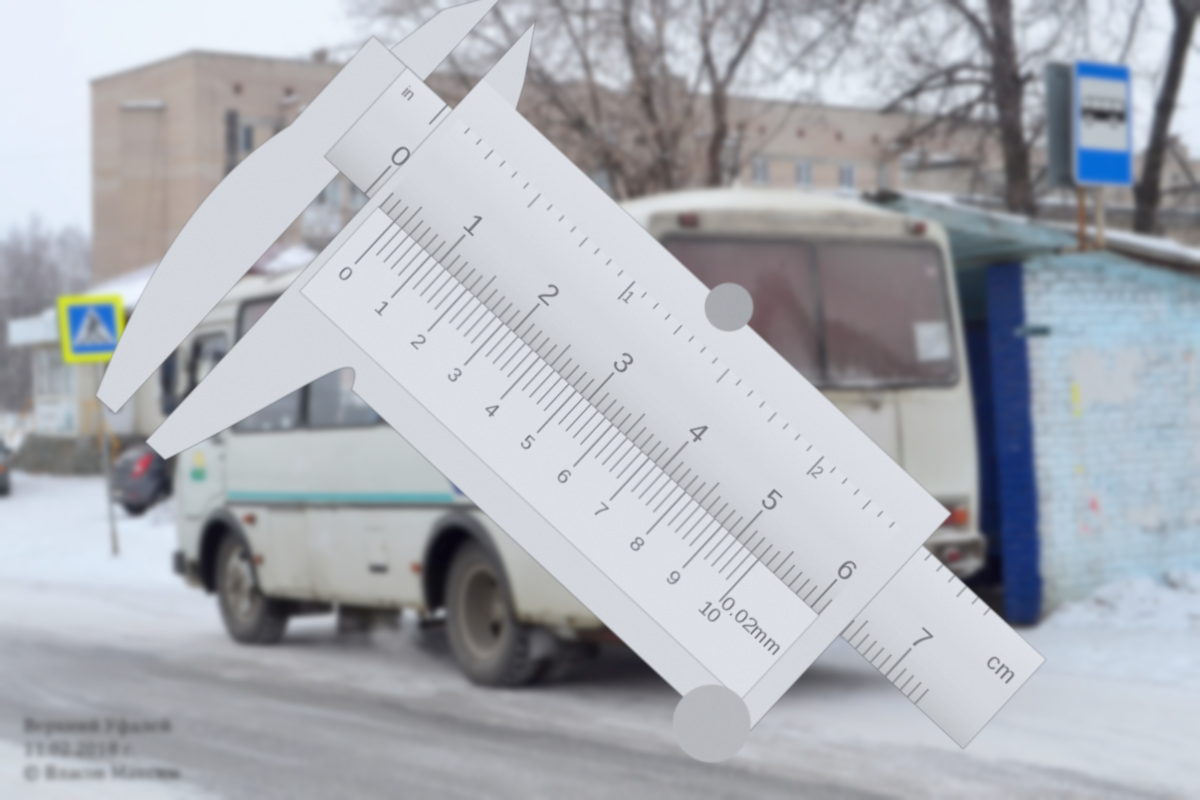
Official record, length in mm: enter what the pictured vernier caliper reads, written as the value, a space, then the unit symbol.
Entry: 4.0 mm
